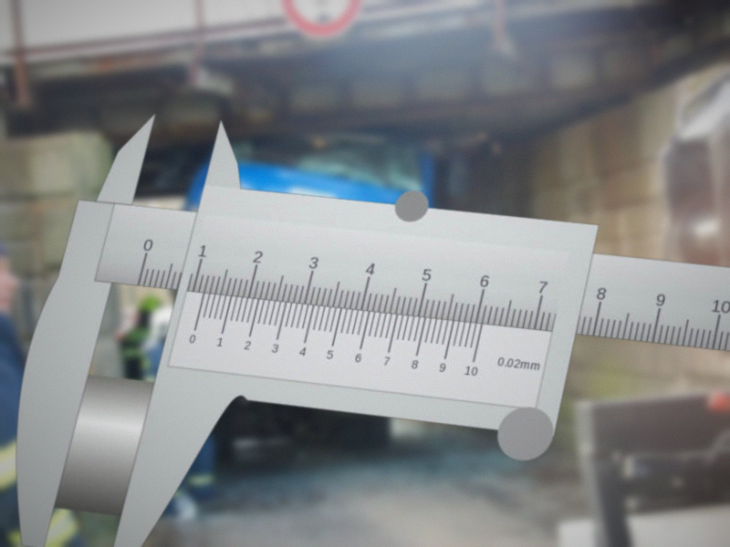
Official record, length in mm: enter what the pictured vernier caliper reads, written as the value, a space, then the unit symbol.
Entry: 12.0 mm
